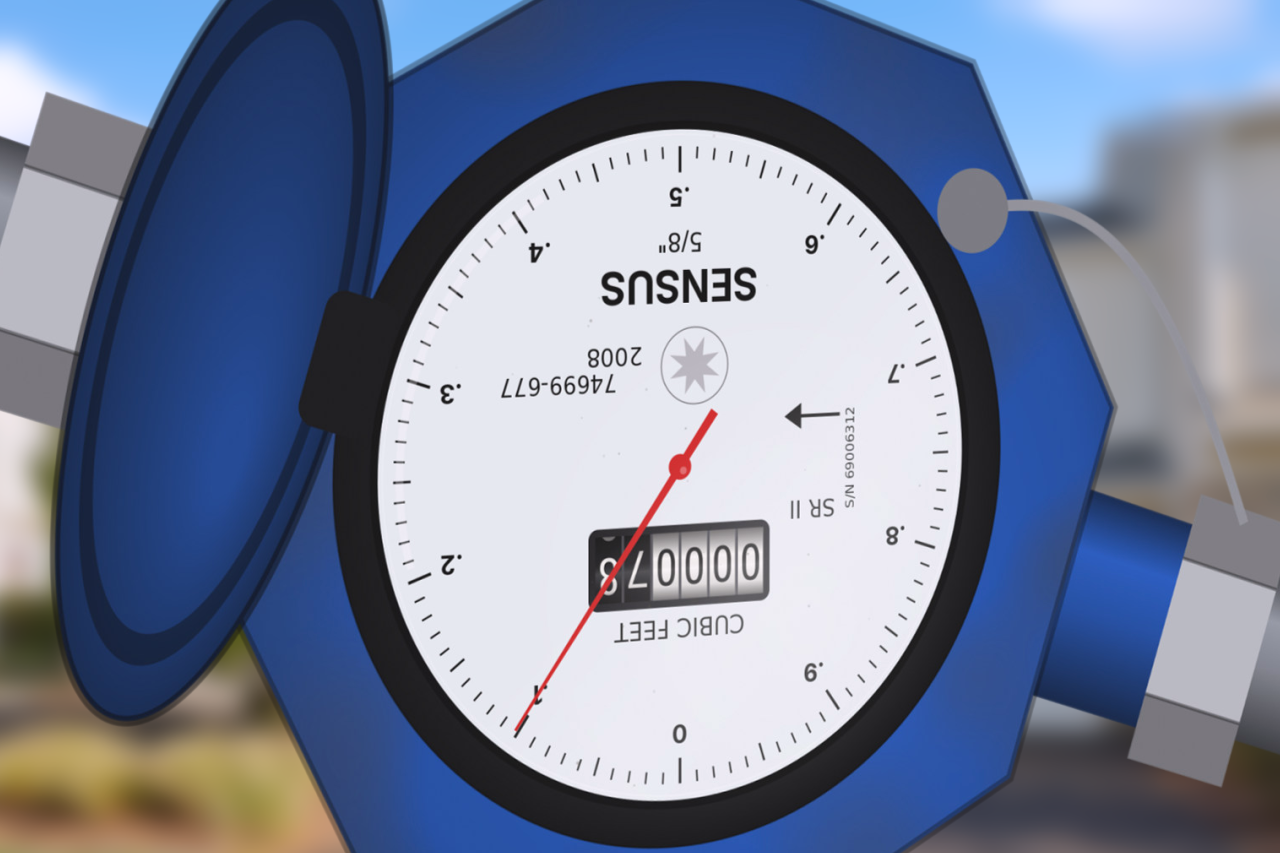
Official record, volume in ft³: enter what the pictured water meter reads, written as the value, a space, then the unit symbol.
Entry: 78.10 ft³
